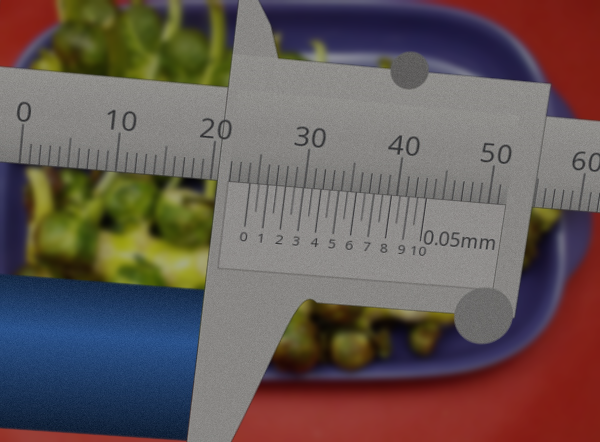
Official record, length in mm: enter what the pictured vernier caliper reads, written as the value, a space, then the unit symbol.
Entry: 24.2 mm
